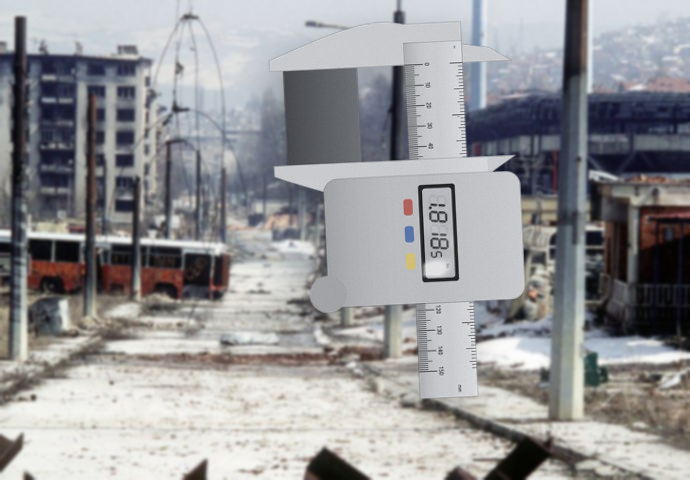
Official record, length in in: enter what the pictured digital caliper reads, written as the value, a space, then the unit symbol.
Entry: 1.8185 in
